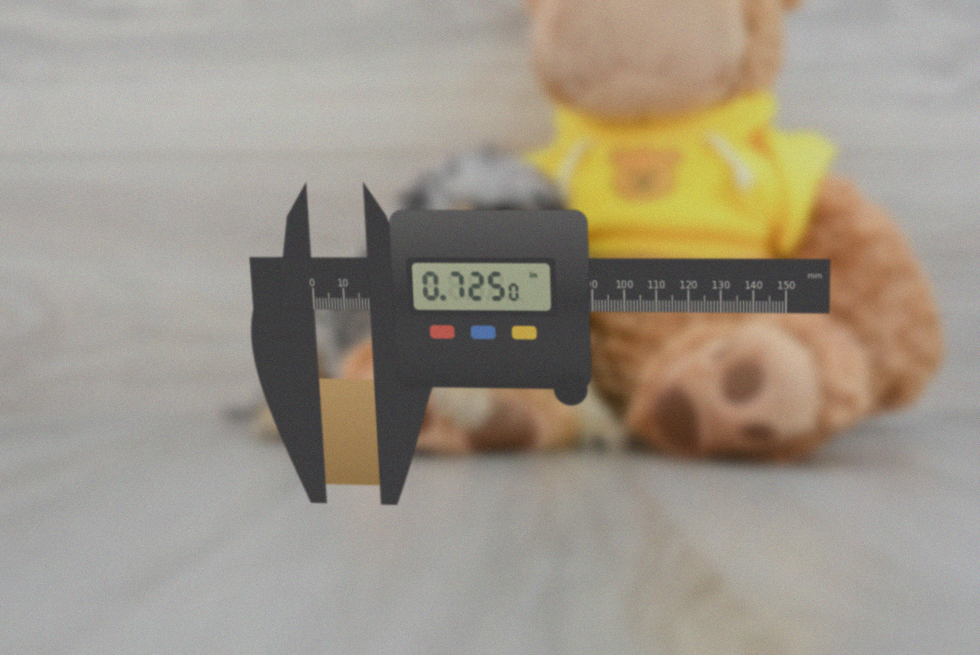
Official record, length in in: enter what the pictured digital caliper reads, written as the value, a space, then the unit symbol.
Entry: 0.7250 in
